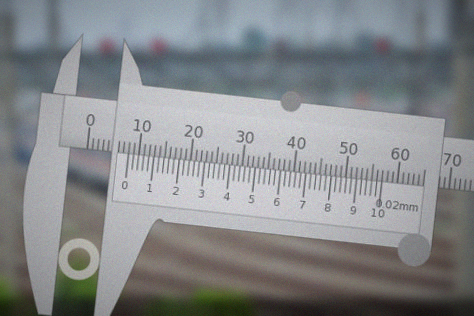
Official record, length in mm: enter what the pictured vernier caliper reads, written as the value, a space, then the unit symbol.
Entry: 8.0 mm
